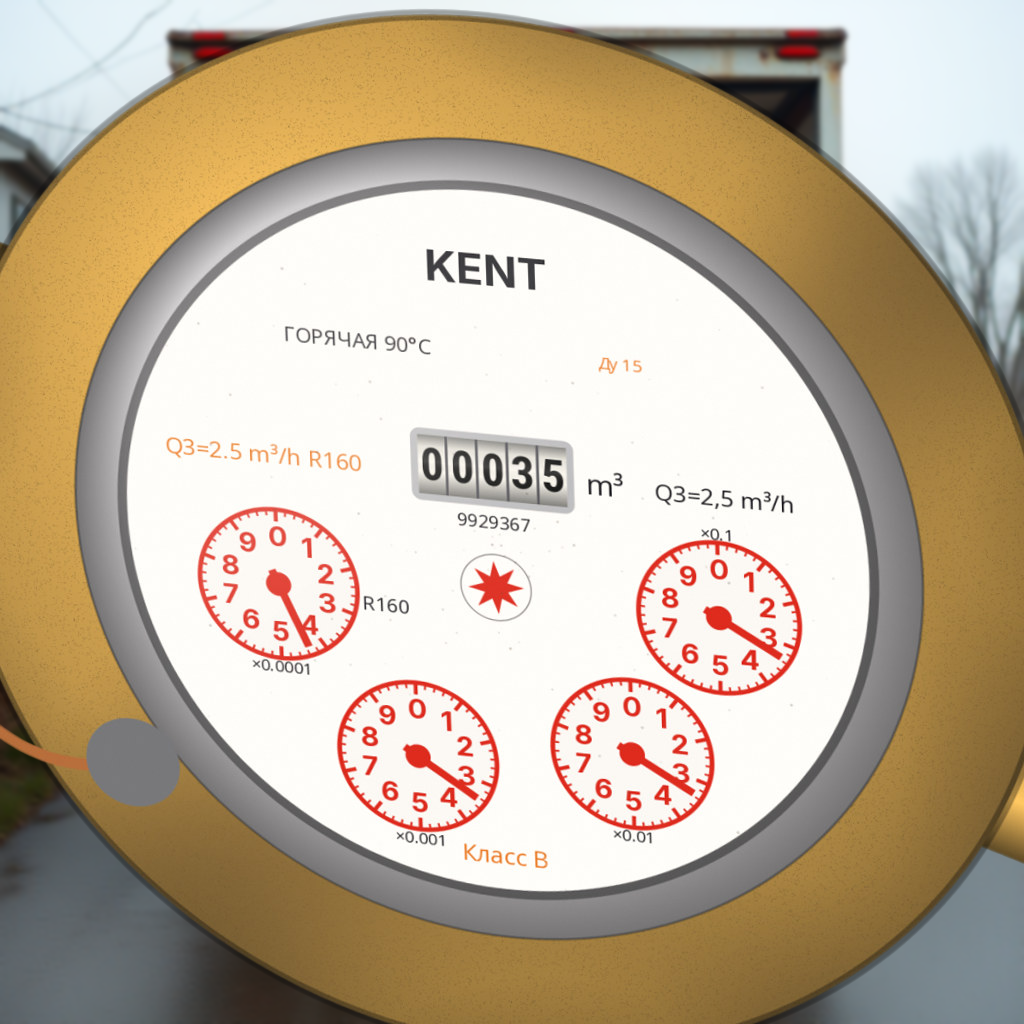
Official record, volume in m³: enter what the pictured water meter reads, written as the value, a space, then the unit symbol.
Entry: 35.3334 m³
